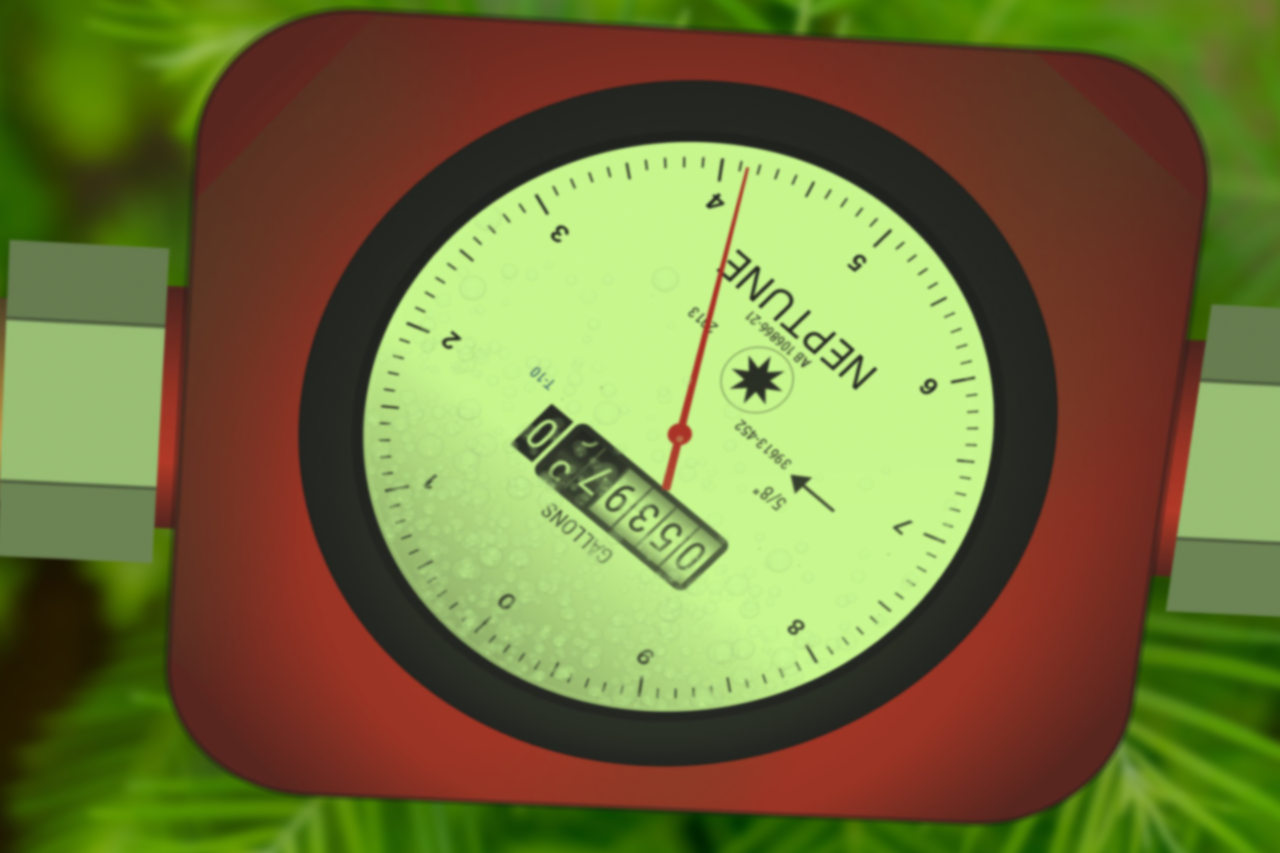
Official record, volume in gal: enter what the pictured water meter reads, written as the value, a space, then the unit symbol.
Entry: 539754.1 gal
